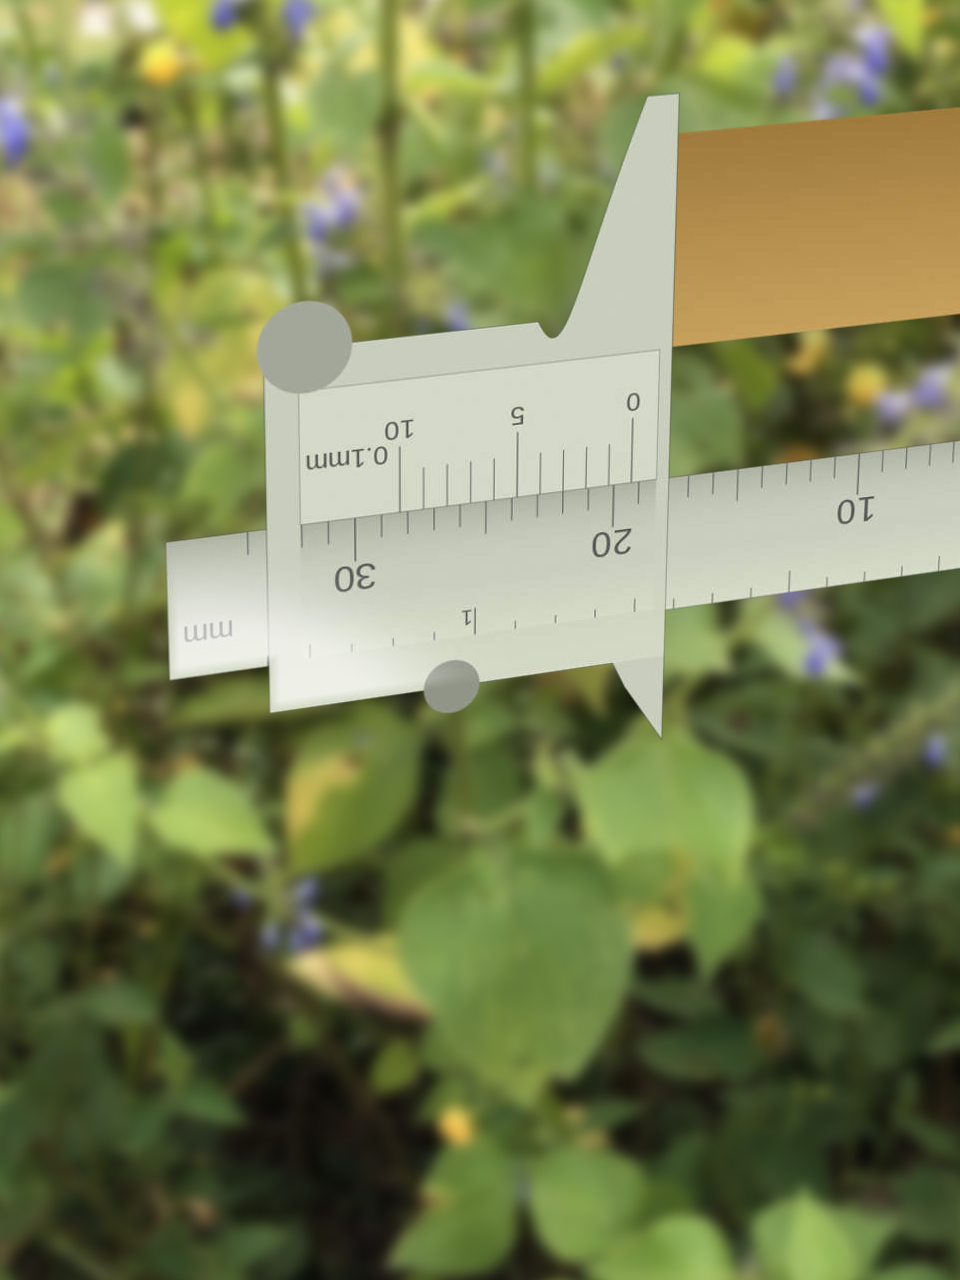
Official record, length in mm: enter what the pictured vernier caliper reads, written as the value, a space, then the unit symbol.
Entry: 19.3 mm
